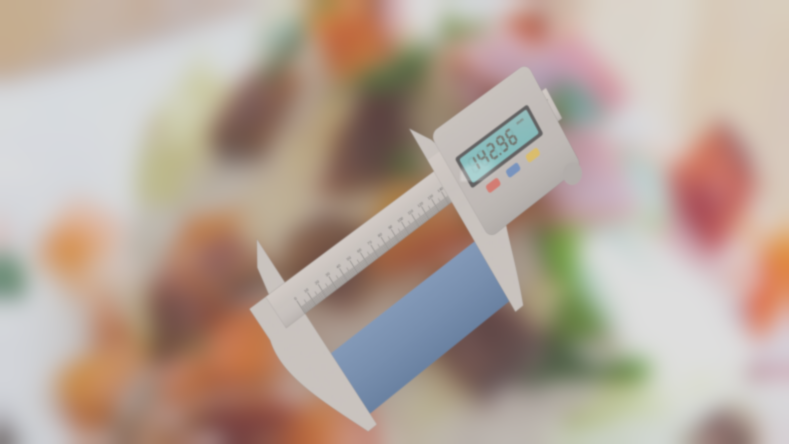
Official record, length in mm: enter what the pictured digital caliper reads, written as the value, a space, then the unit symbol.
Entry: 142.96 mm
